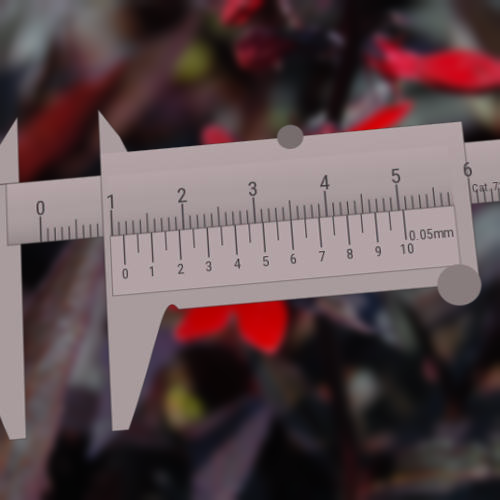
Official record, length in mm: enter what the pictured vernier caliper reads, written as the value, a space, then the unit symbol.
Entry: 11.6 mm
